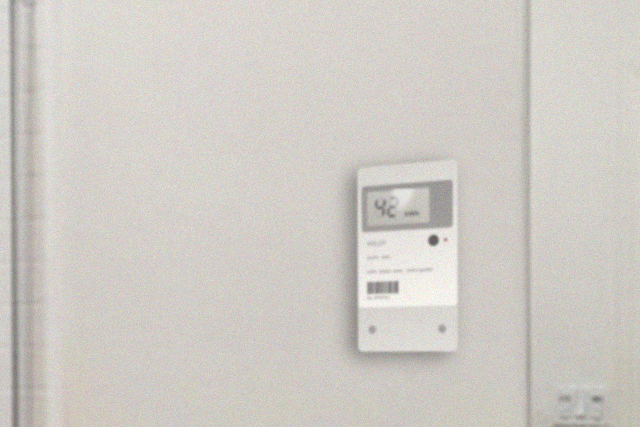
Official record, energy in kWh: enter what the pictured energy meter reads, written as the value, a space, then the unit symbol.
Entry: 42 kWh
